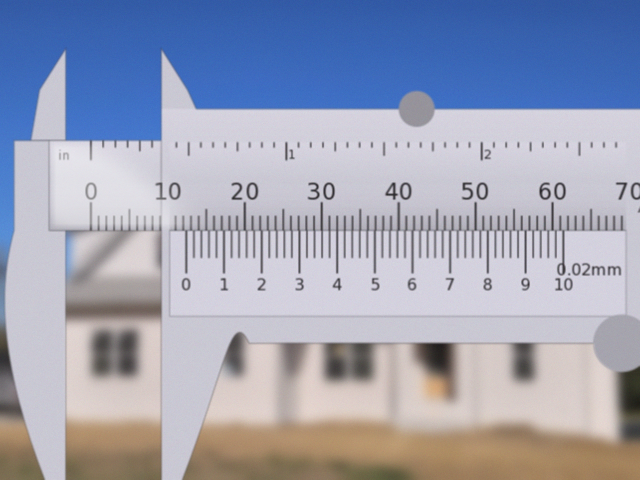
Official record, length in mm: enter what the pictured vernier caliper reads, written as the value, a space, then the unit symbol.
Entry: 12.4 mm
